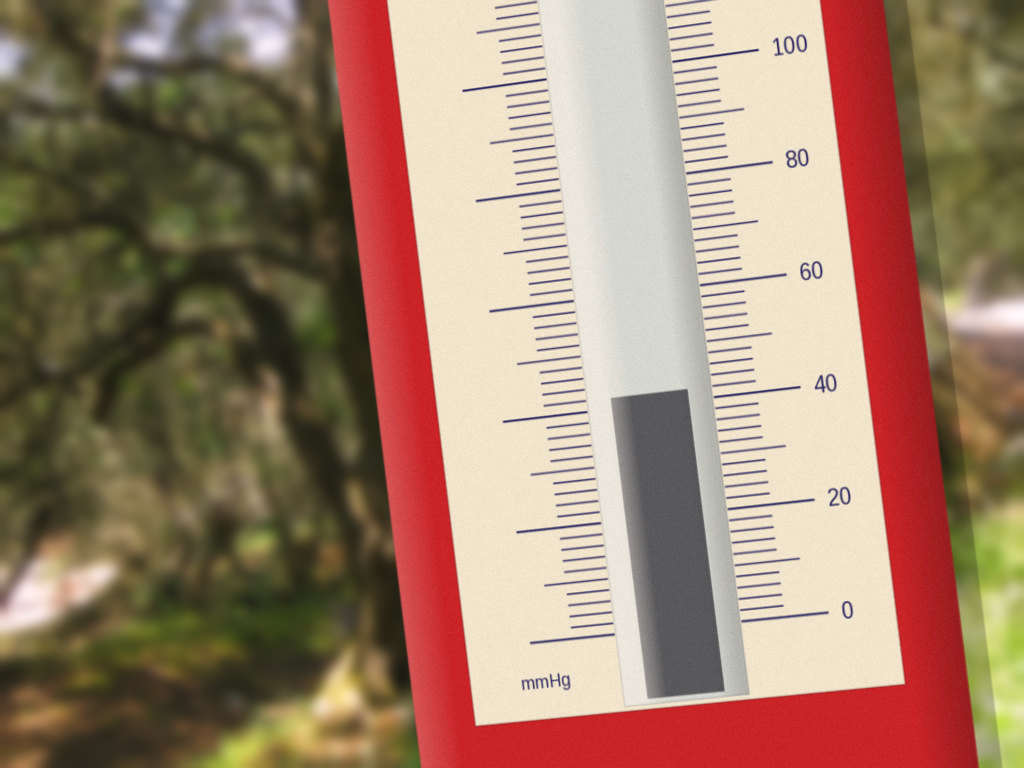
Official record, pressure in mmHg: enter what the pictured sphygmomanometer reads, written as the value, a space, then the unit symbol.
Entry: 42 mmHg
